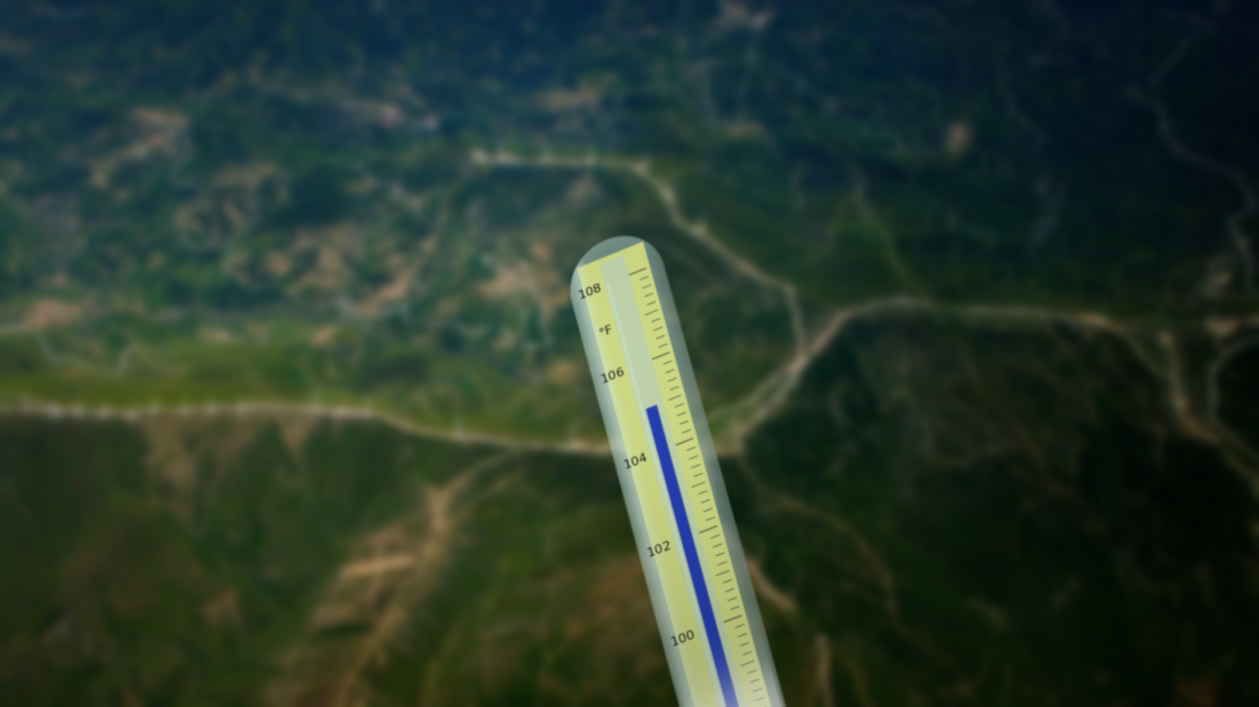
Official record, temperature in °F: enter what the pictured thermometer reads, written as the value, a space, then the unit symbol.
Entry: 105 °F
